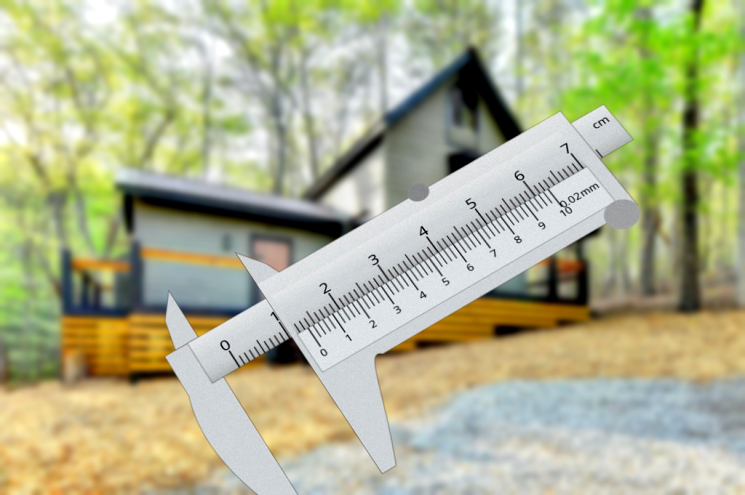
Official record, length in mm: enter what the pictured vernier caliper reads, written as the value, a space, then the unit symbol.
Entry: 13.6 mm
